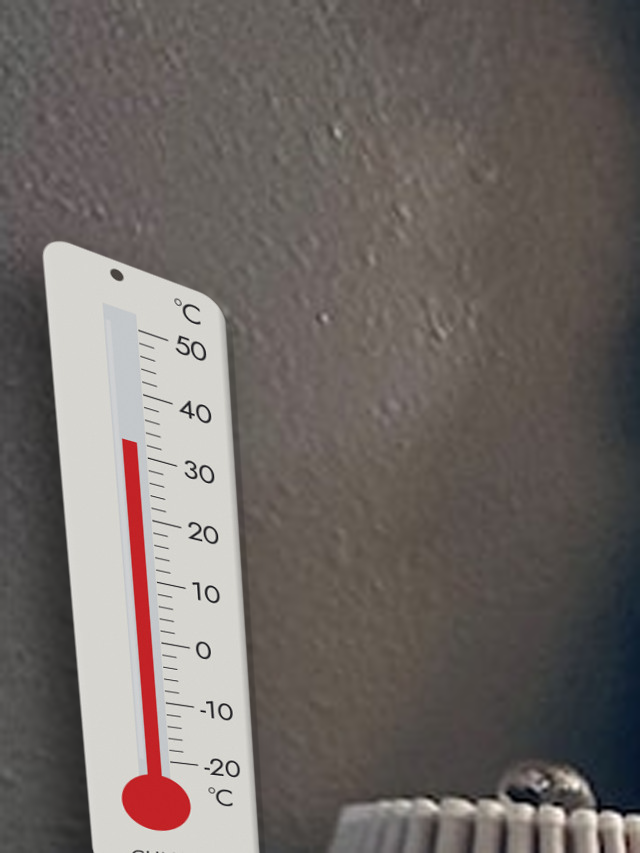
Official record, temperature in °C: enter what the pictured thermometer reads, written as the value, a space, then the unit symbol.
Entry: 32 °C
